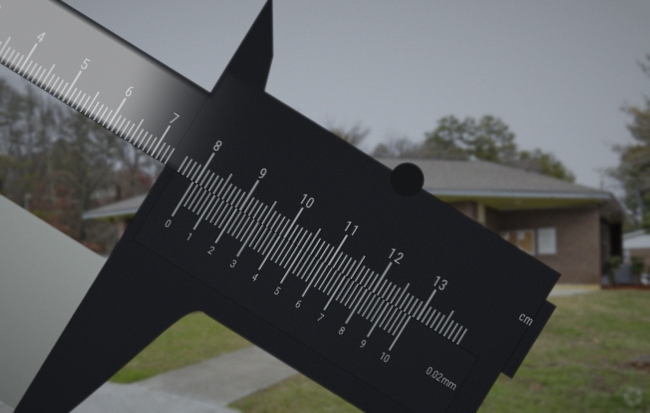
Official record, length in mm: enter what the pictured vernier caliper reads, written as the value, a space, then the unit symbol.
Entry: 79.5 mm
